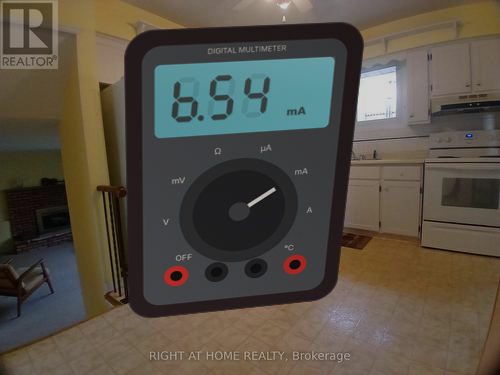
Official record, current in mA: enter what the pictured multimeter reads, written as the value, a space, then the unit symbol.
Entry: 6.54 mA
